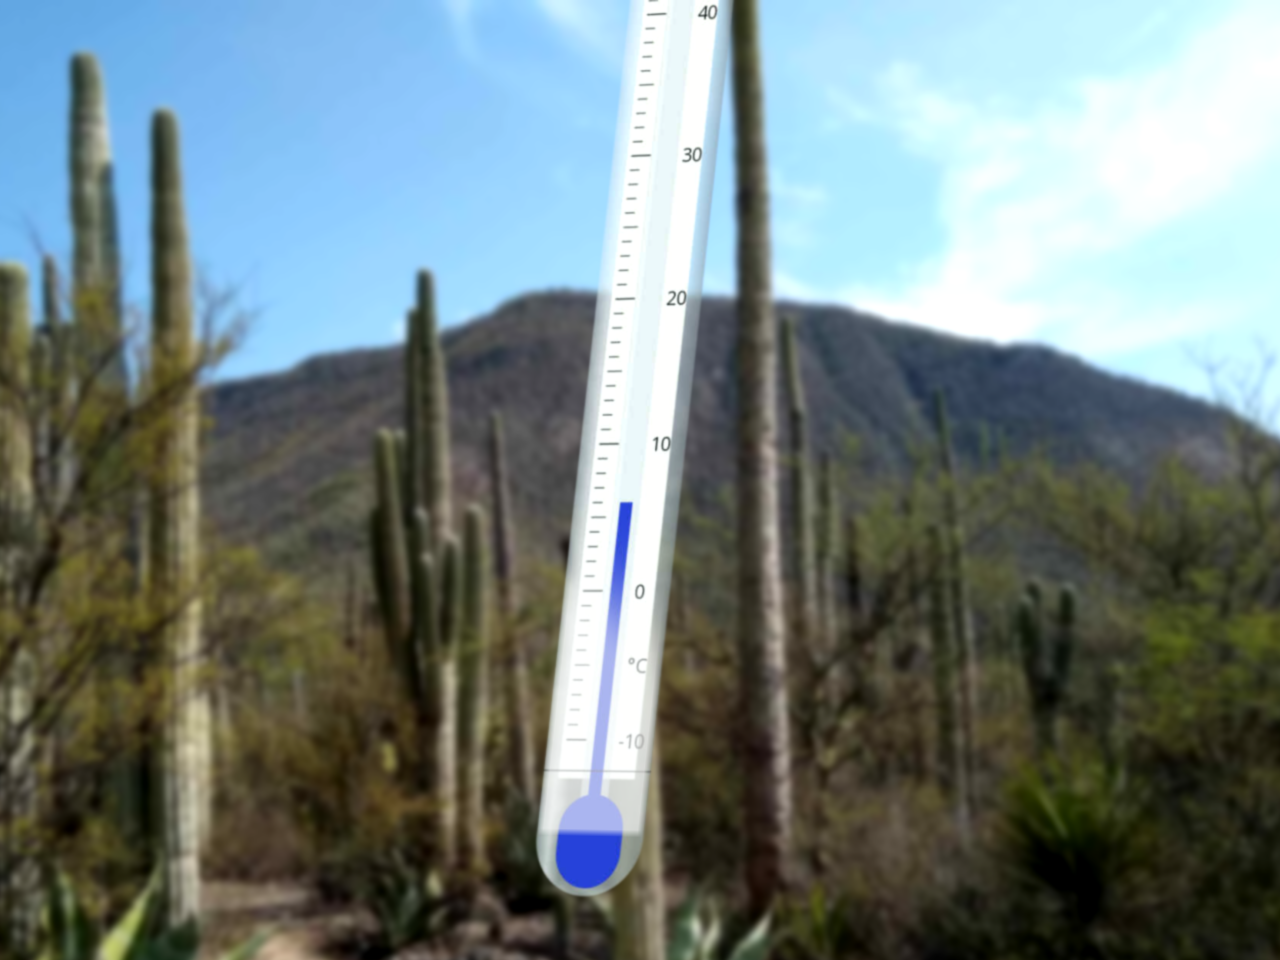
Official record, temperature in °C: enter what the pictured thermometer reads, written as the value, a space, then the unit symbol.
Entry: 6 °C
